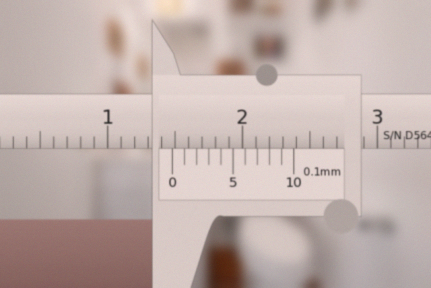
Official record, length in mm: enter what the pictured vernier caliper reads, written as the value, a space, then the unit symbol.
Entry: 14.8 mm
